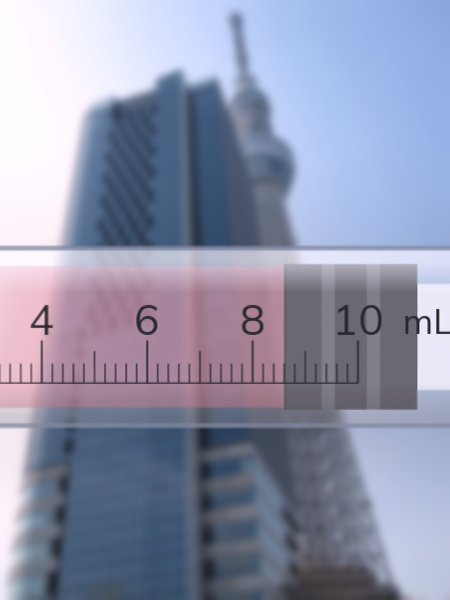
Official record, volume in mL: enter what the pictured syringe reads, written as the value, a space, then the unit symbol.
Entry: 8.6 mL
